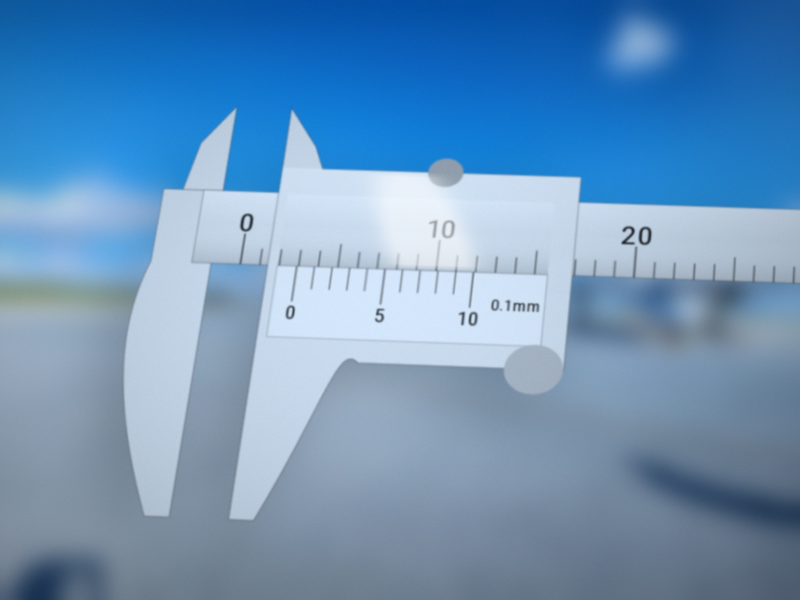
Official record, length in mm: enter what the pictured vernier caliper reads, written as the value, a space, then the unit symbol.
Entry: 2.9 mm
